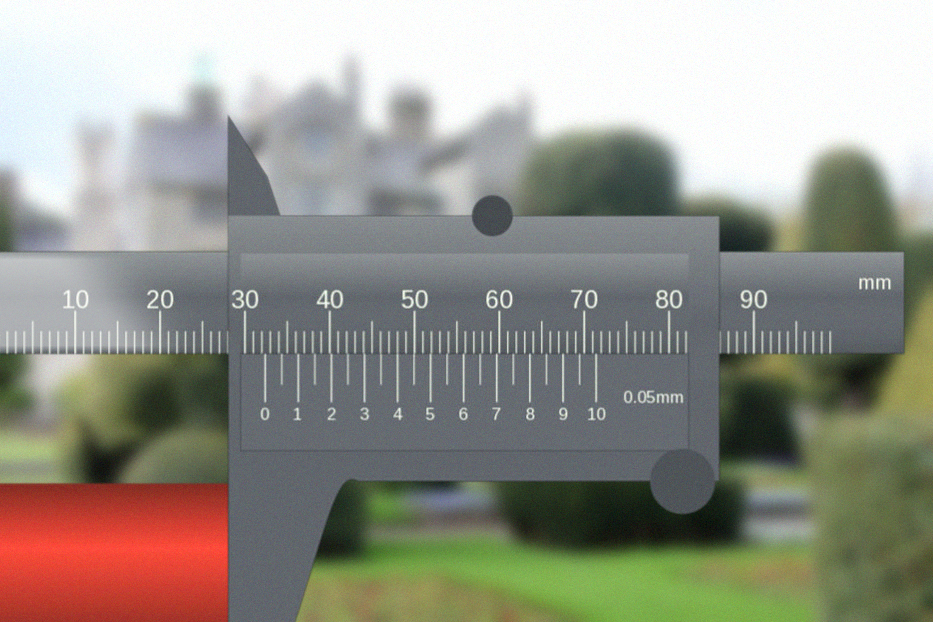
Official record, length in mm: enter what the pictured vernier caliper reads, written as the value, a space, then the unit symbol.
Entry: 32.4 mm
